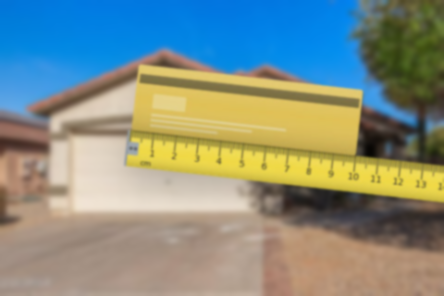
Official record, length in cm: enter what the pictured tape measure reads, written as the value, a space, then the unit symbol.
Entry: 10 cm
